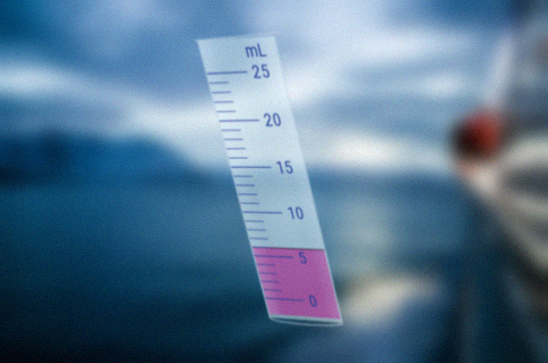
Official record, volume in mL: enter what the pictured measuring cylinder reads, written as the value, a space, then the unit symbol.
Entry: 6 mL
